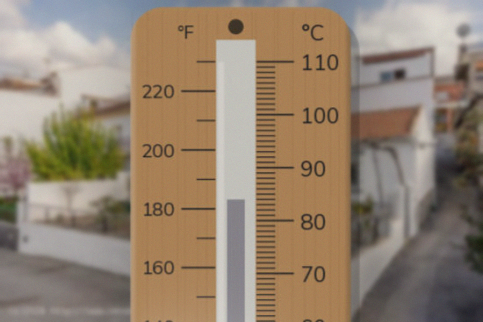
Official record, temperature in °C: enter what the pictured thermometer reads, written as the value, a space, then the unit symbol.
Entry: 84 °C
